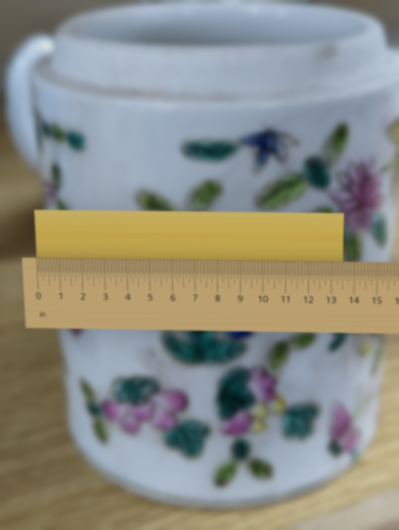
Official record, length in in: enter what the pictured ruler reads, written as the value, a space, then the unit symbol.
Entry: 13.5 in
